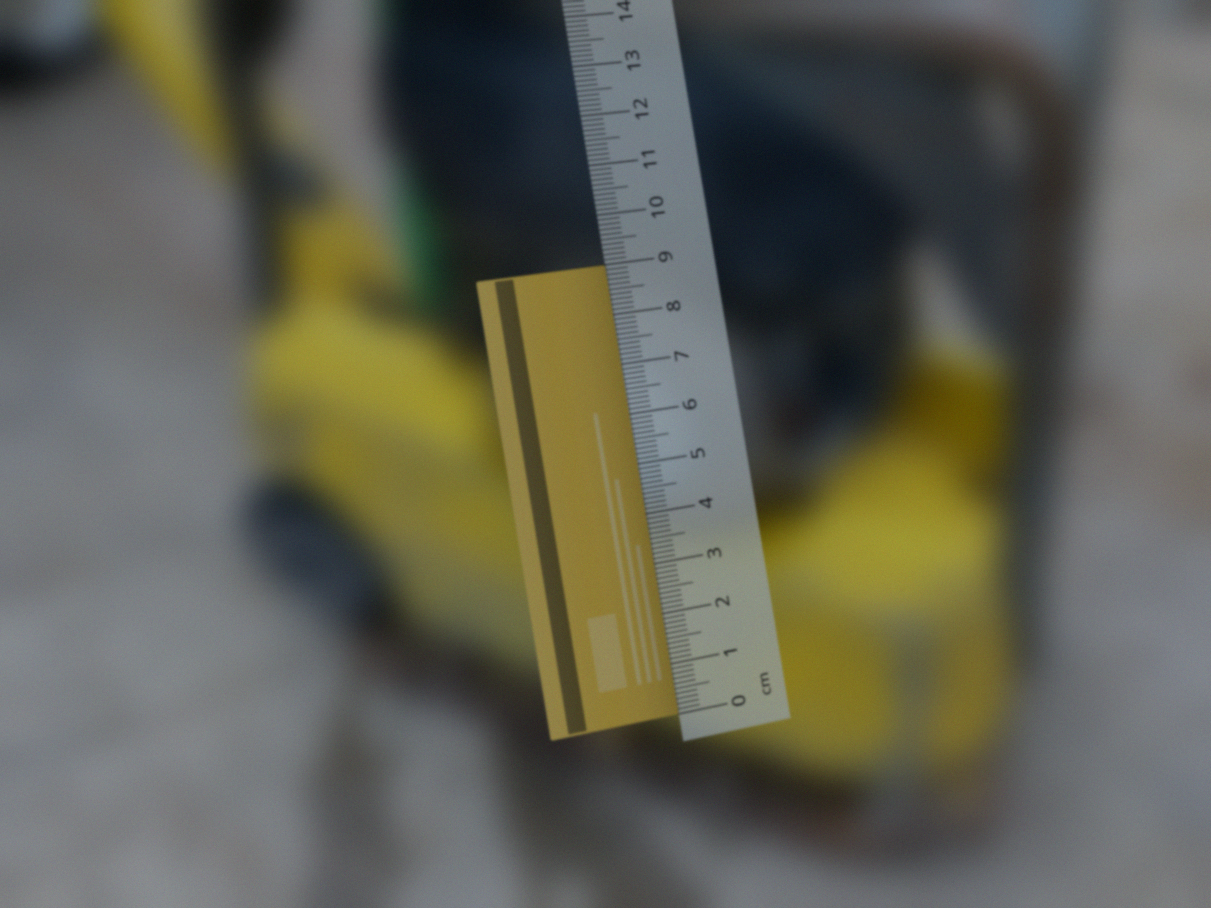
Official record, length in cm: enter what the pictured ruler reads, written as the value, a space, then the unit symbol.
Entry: 9 cm
